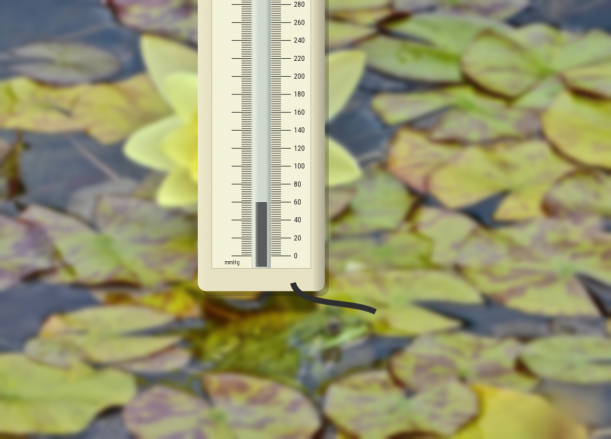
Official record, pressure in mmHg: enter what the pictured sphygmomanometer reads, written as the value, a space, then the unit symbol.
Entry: 60 mmHg
